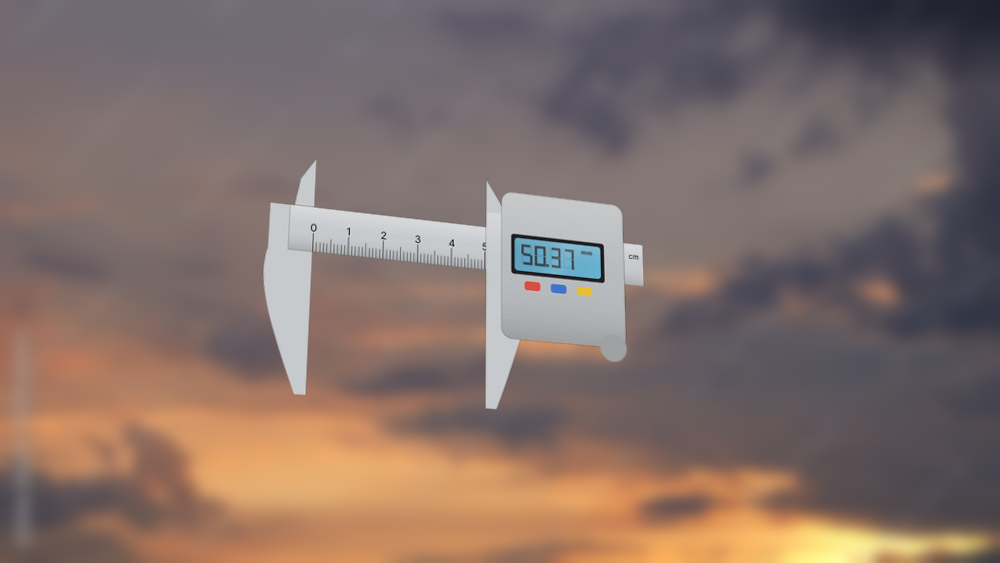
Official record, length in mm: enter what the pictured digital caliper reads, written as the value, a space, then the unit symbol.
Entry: 50.37 mm
